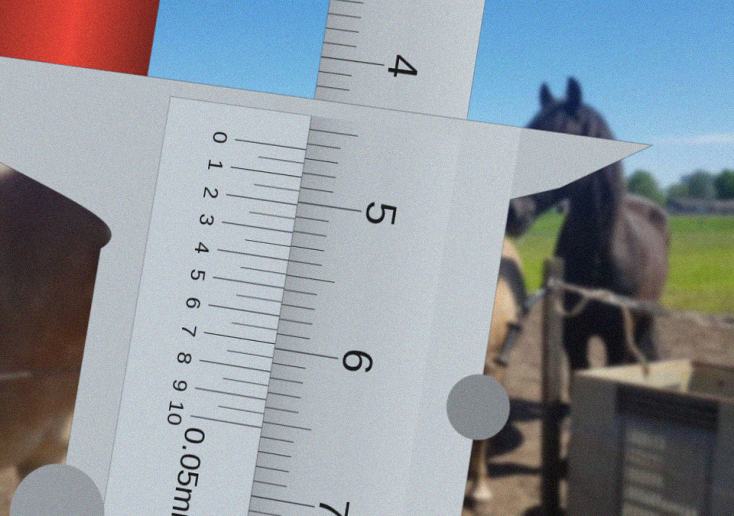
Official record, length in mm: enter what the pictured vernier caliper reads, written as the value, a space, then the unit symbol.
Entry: 46.4 mm
